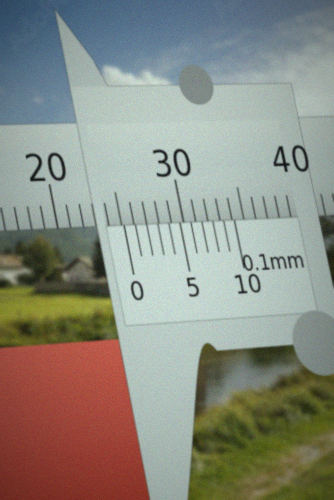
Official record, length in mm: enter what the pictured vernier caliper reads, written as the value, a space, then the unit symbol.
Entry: 25.2 mm
